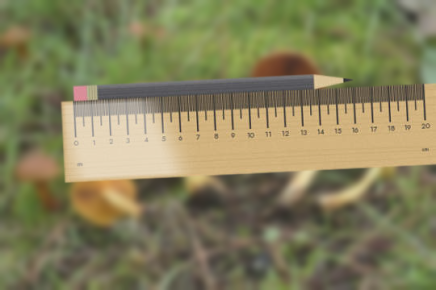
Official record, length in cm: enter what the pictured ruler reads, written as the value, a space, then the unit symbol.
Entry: 16 cm
